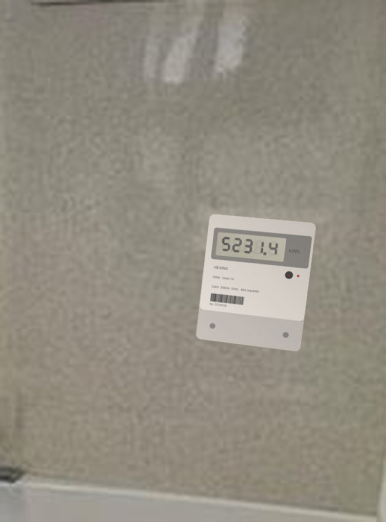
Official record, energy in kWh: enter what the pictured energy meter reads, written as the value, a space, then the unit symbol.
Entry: 5231.4 kWh
